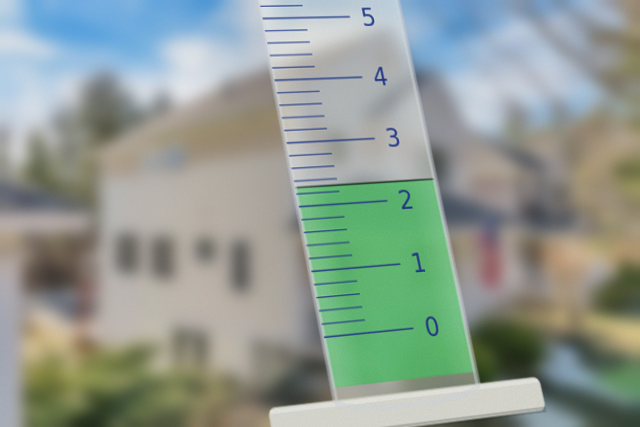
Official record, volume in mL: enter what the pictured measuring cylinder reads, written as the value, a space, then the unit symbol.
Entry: 2.3 mL
